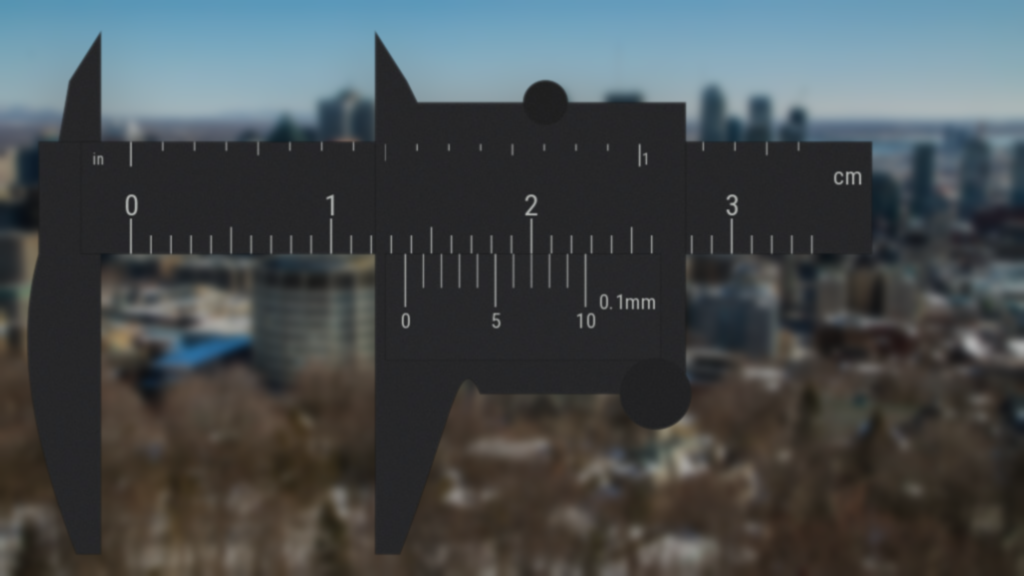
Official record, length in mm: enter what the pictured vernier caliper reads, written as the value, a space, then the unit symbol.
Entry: 13.7 mm
